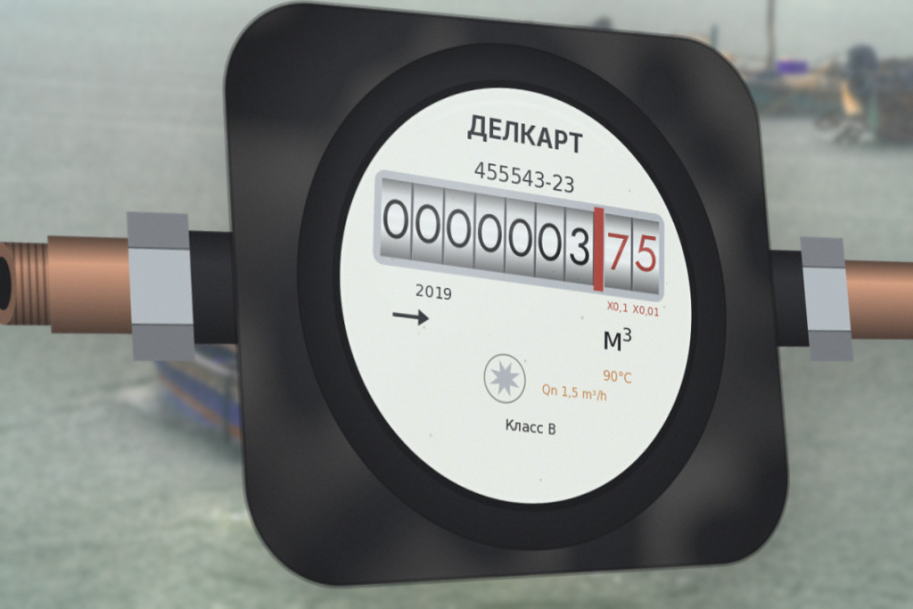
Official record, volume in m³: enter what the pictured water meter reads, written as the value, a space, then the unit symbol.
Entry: 3.75 m³
